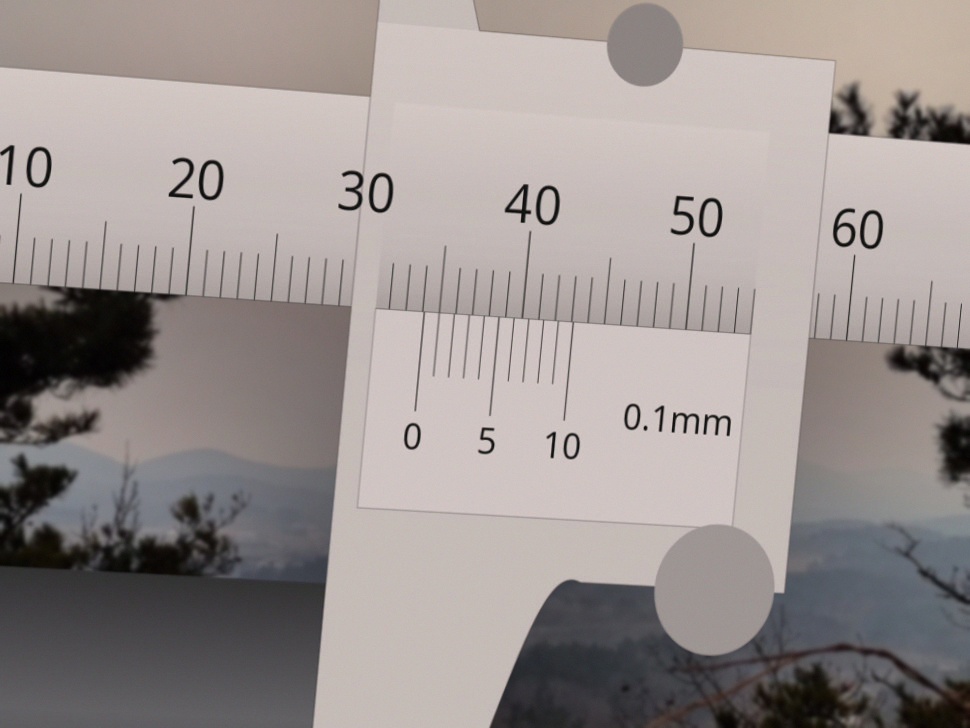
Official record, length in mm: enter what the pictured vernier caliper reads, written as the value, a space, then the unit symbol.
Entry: 34.1 mm
